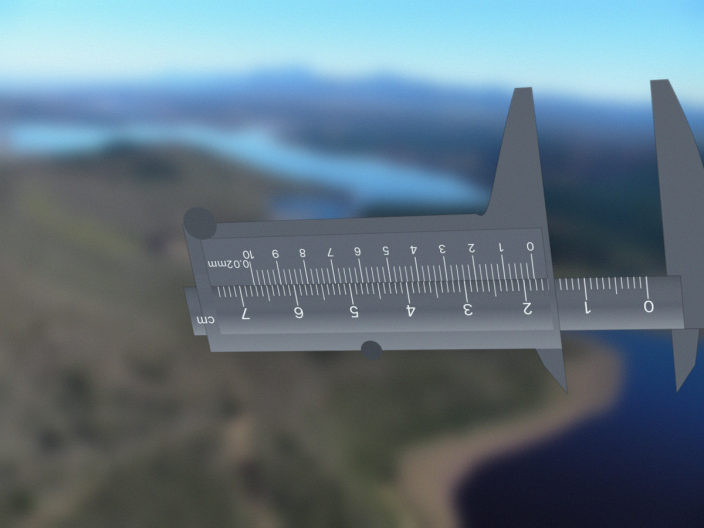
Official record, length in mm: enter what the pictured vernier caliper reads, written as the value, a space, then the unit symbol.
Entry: 18.2 mm
